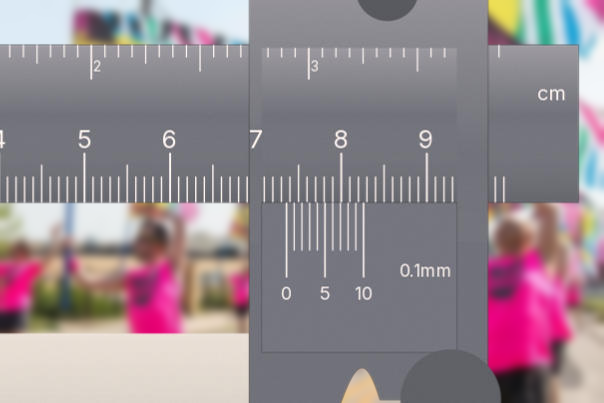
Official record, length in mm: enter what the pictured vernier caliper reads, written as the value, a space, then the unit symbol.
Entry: 73.6 mm
